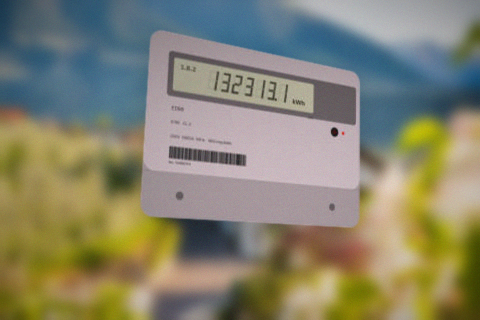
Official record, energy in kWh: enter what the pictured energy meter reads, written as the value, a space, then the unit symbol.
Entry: 132313.1 kWh
